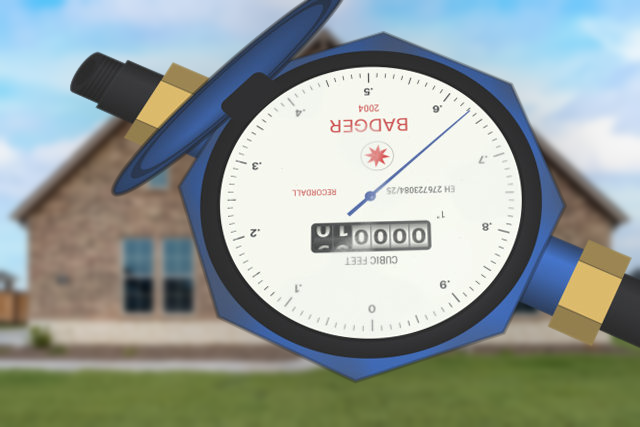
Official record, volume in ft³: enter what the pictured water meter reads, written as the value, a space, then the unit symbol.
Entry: 9.63 ft³
